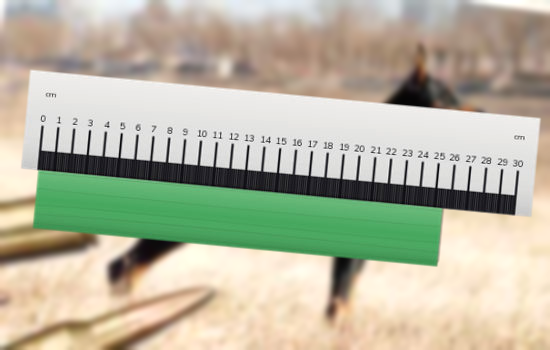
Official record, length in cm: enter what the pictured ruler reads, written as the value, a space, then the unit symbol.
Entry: 25.5 cm
